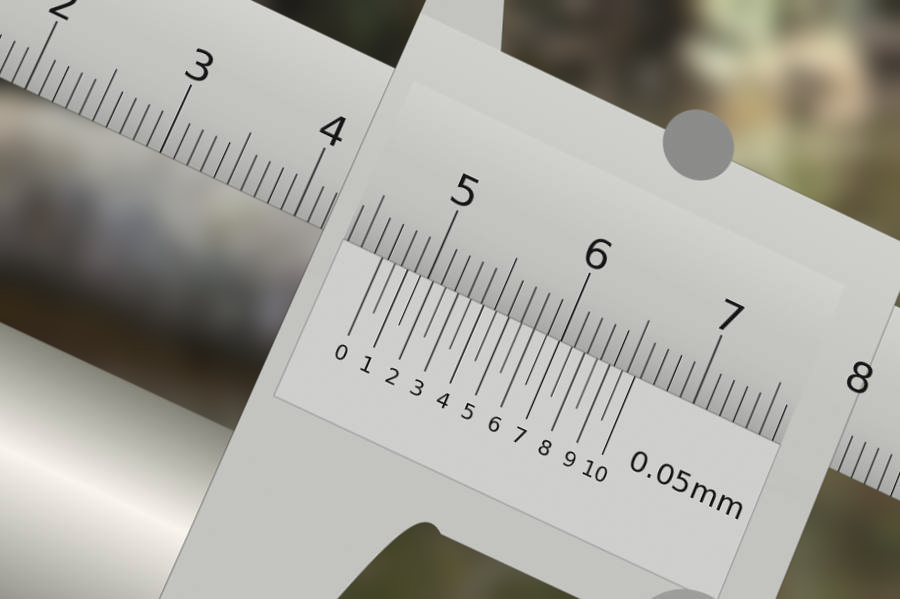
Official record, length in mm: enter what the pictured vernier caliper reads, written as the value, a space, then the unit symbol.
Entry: 46.6 mm
